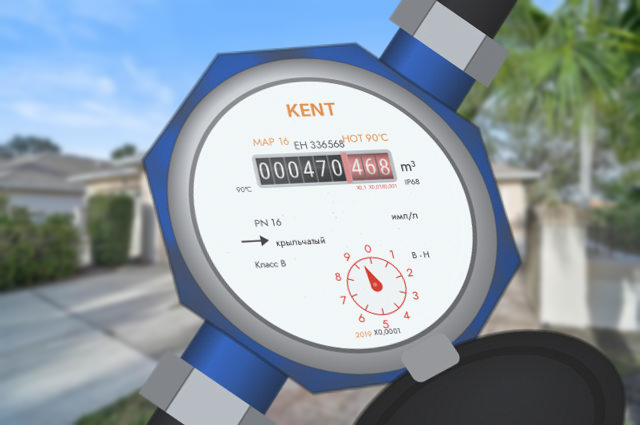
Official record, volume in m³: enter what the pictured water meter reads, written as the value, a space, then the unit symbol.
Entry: 470.4679 m³
